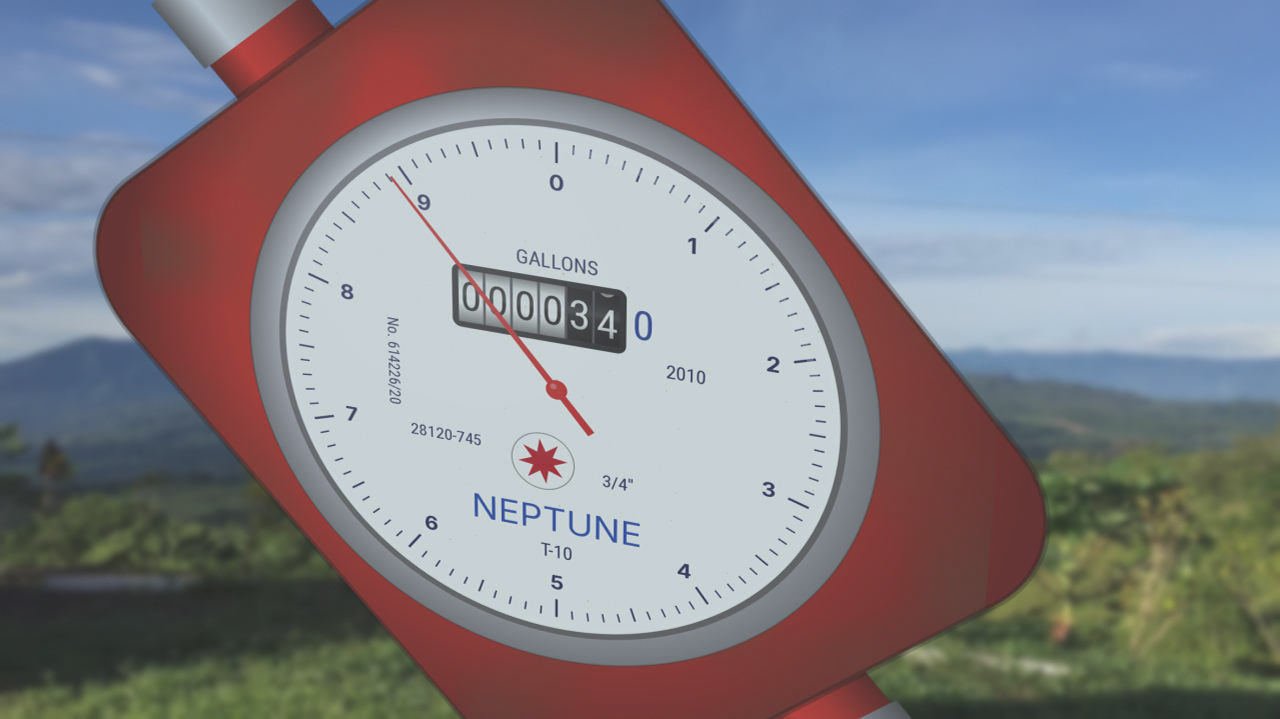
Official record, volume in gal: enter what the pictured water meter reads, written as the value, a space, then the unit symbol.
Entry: 338.9 gal
